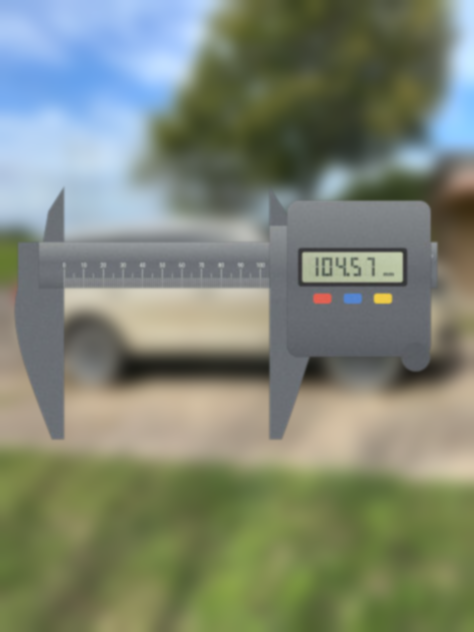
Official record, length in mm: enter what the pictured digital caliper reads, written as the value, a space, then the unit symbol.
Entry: 104.57 mm
